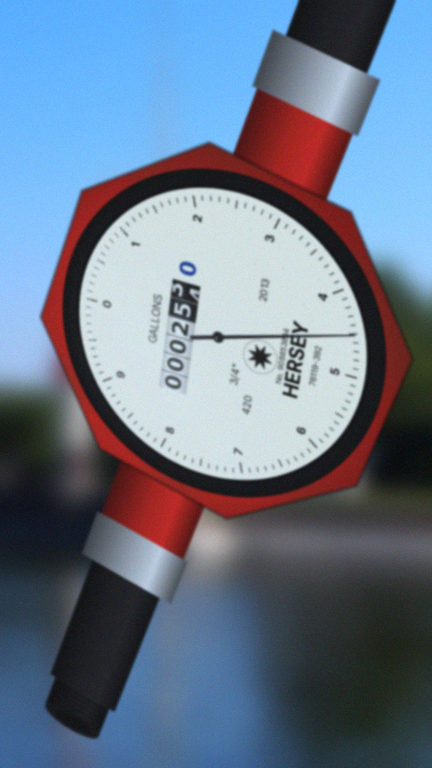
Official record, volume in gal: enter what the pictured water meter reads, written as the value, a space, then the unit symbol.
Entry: 2534.5 gal
